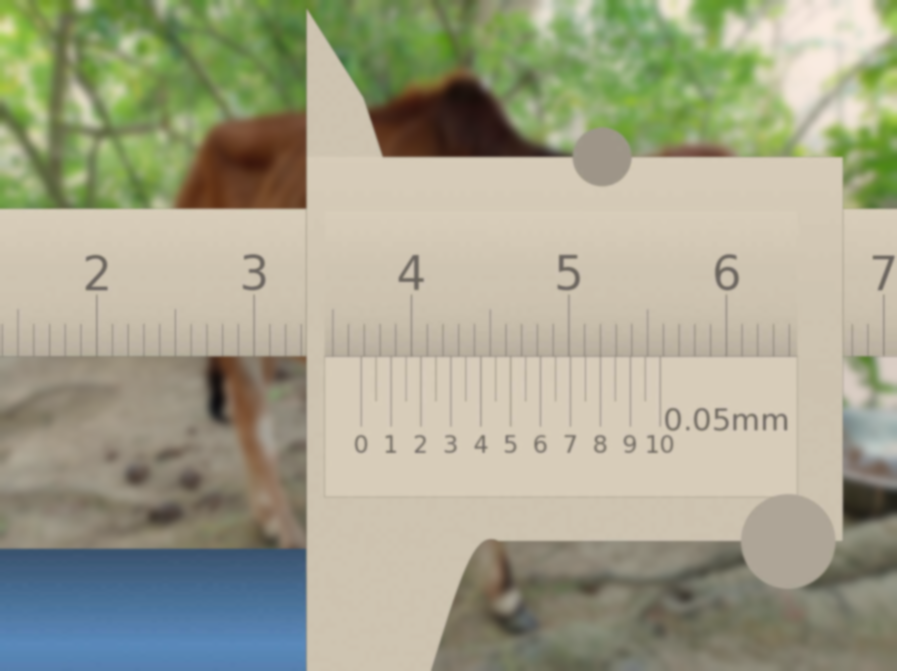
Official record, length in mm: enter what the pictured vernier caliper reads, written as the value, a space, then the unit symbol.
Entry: 36.8 mm
